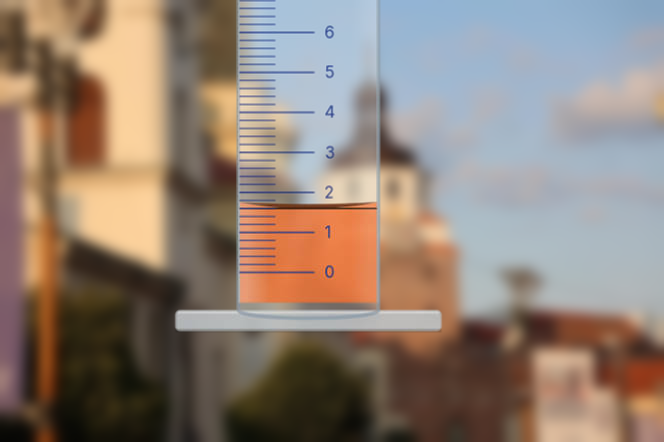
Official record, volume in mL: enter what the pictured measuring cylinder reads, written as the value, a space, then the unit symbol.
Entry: 1.6 mL
